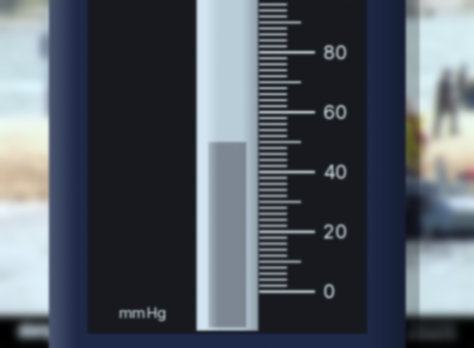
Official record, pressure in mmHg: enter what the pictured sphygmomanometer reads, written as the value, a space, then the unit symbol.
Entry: 50 mmHg
